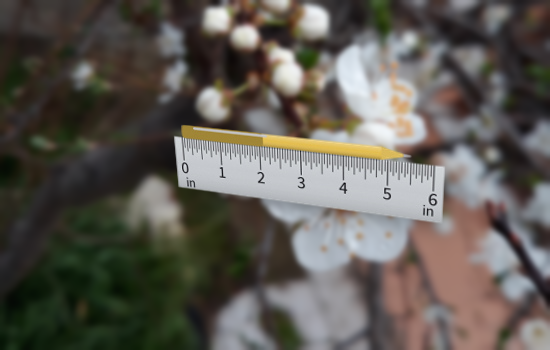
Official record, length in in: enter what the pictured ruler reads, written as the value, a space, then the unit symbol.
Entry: 5.5 in
